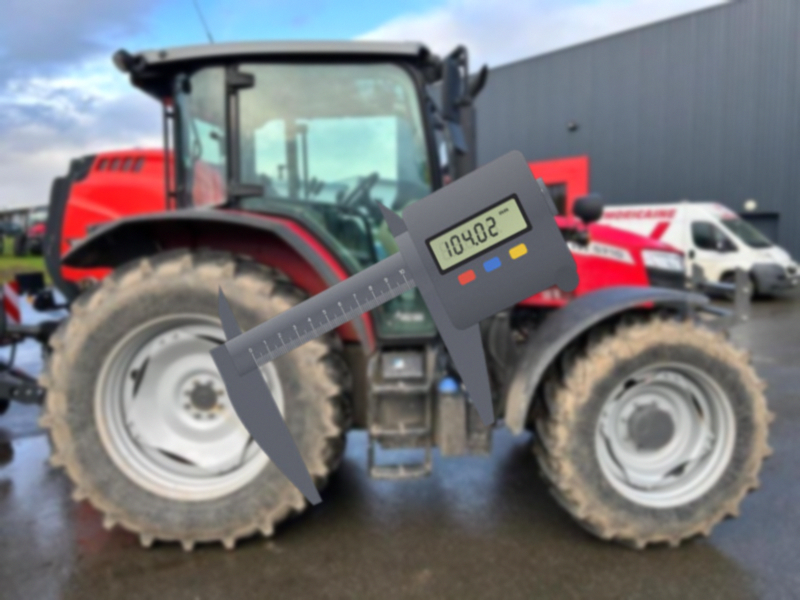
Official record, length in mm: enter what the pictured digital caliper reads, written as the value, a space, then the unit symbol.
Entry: 104.02 mm
